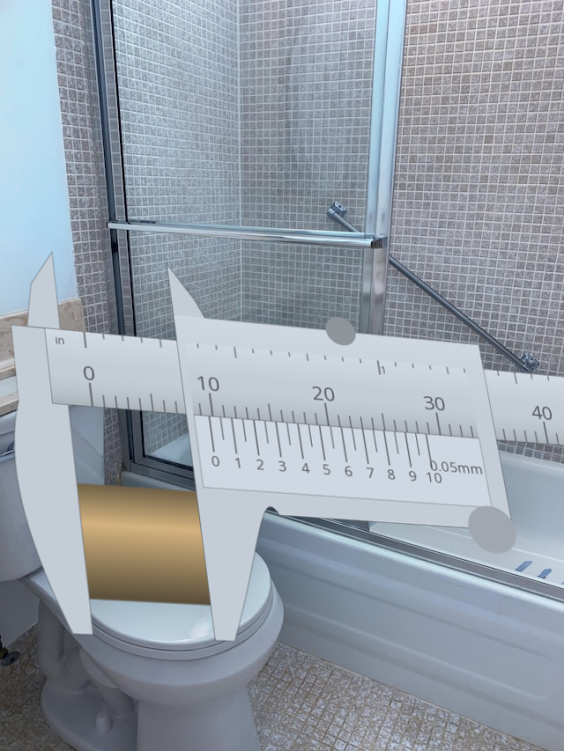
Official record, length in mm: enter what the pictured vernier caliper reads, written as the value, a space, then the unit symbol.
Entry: 9.7 mm
